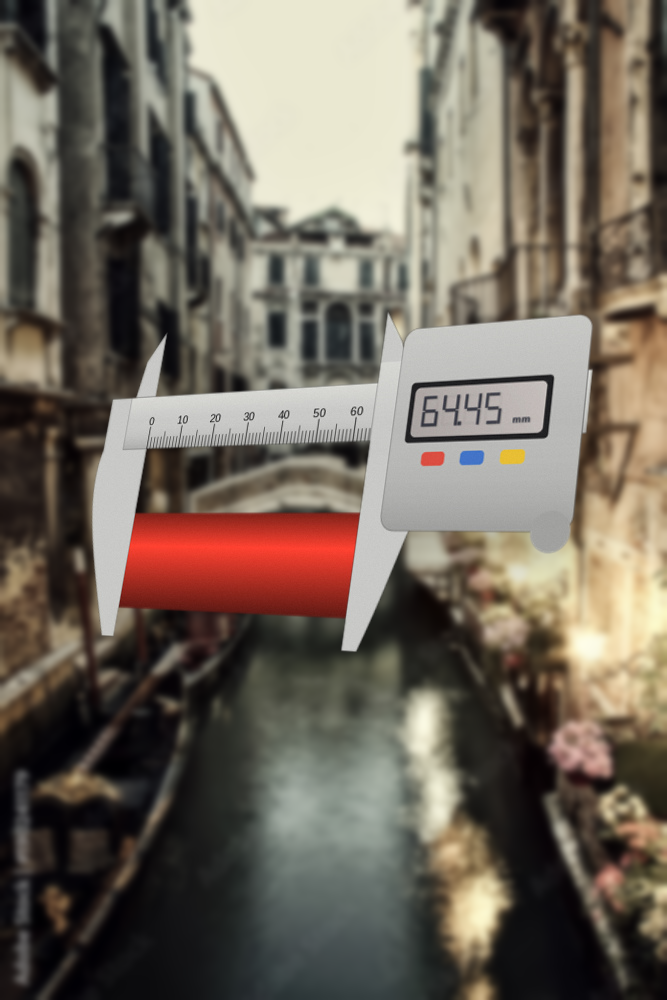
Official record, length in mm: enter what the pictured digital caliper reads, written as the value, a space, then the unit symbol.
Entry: 64.45 mm
